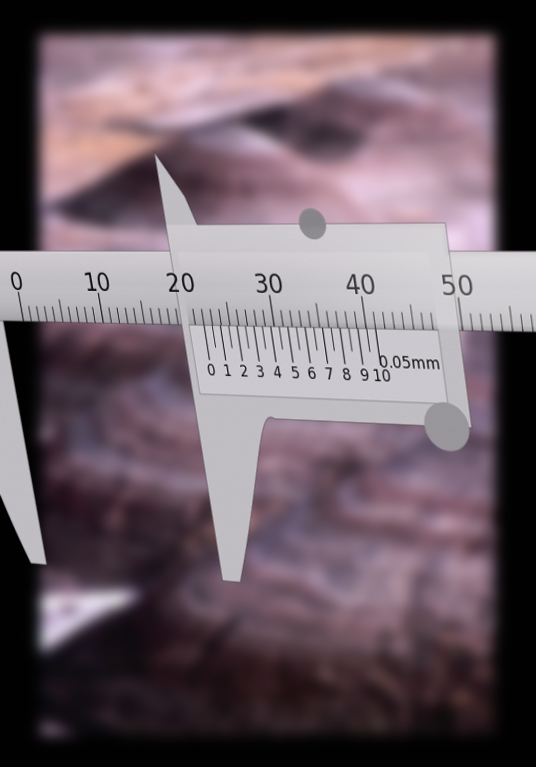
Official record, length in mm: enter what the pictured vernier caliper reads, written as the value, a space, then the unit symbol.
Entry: 22.0 mm
